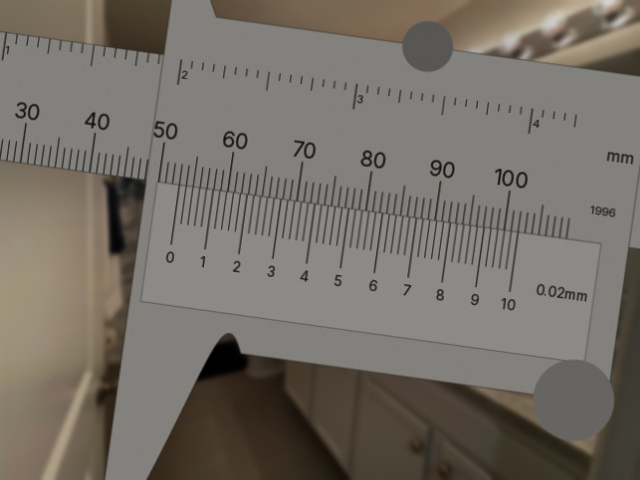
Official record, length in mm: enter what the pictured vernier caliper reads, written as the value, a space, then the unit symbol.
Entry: 53.0 mm
